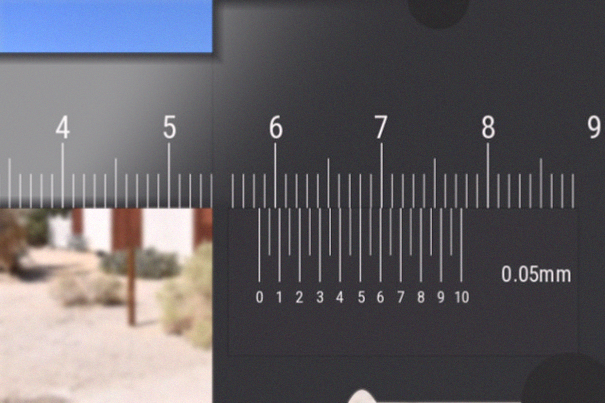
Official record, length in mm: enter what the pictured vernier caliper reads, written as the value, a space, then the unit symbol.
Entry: 58.5 mm
